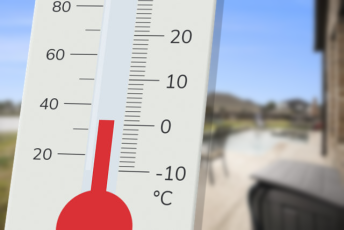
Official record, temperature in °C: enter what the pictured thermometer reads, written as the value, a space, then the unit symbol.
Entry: 1 °C
